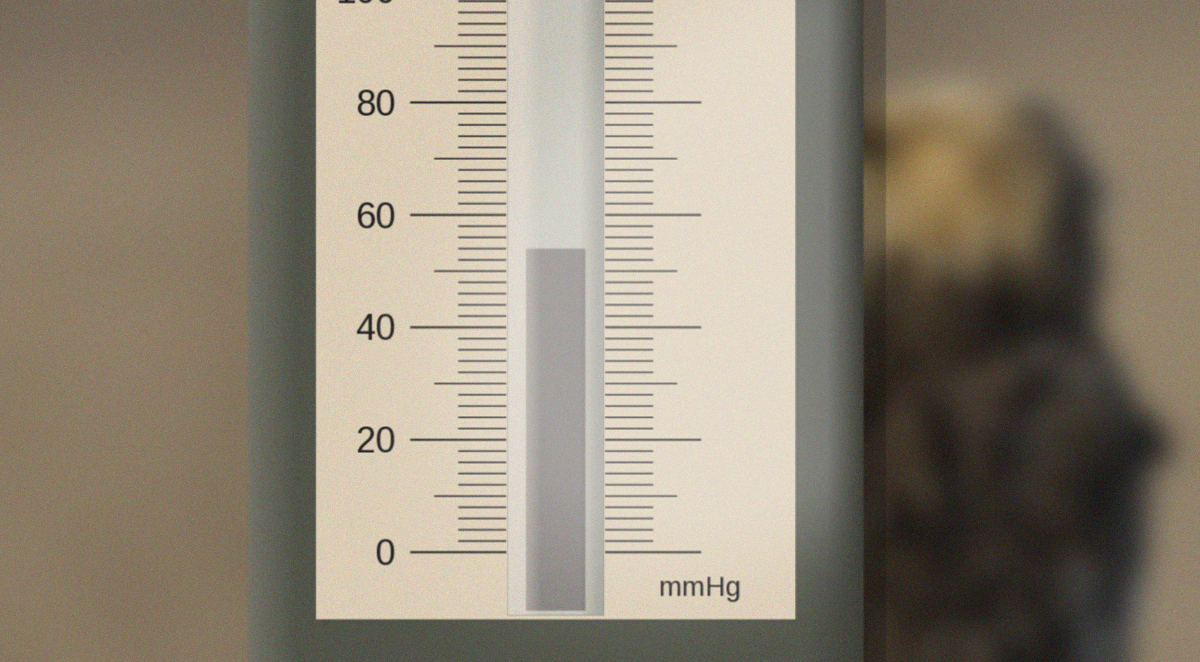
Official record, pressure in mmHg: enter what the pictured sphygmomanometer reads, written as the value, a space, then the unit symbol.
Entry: 54 mmHg
